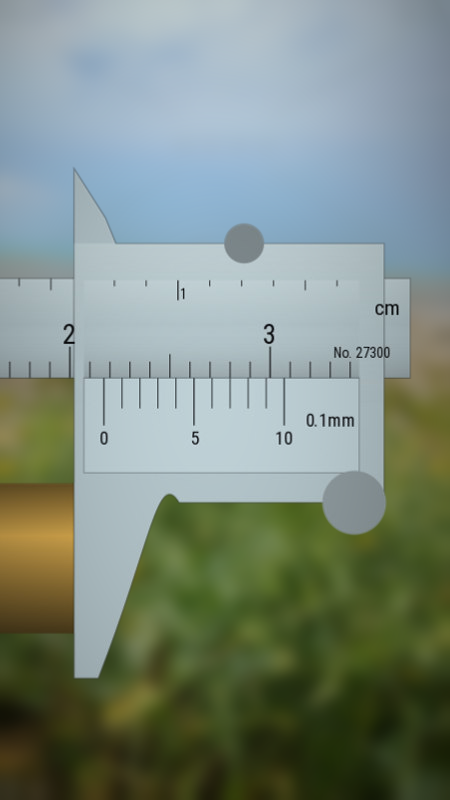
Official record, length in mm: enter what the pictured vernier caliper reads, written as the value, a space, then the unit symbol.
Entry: 21.7 mm
